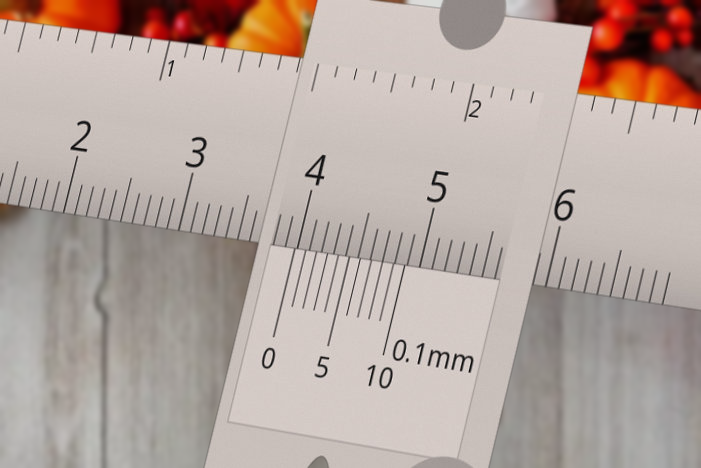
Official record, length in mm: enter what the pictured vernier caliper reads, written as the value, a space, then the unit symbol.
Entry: 39.8 mm
